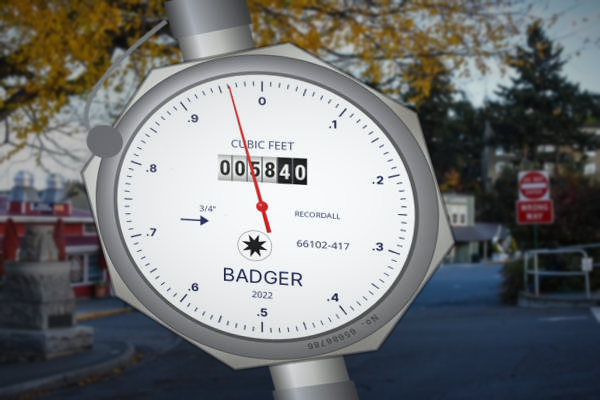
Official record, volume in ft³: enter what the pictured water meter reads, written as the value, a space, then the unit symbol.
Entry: 5839.96 ft³
